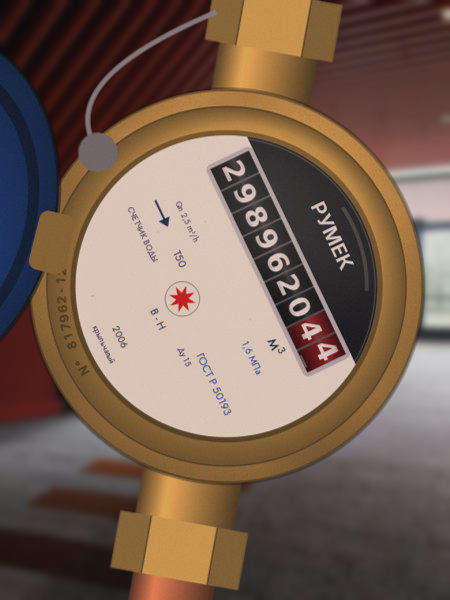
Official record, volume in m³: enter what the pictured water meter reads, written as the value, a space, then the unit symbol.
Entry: 2989620.44 m³
